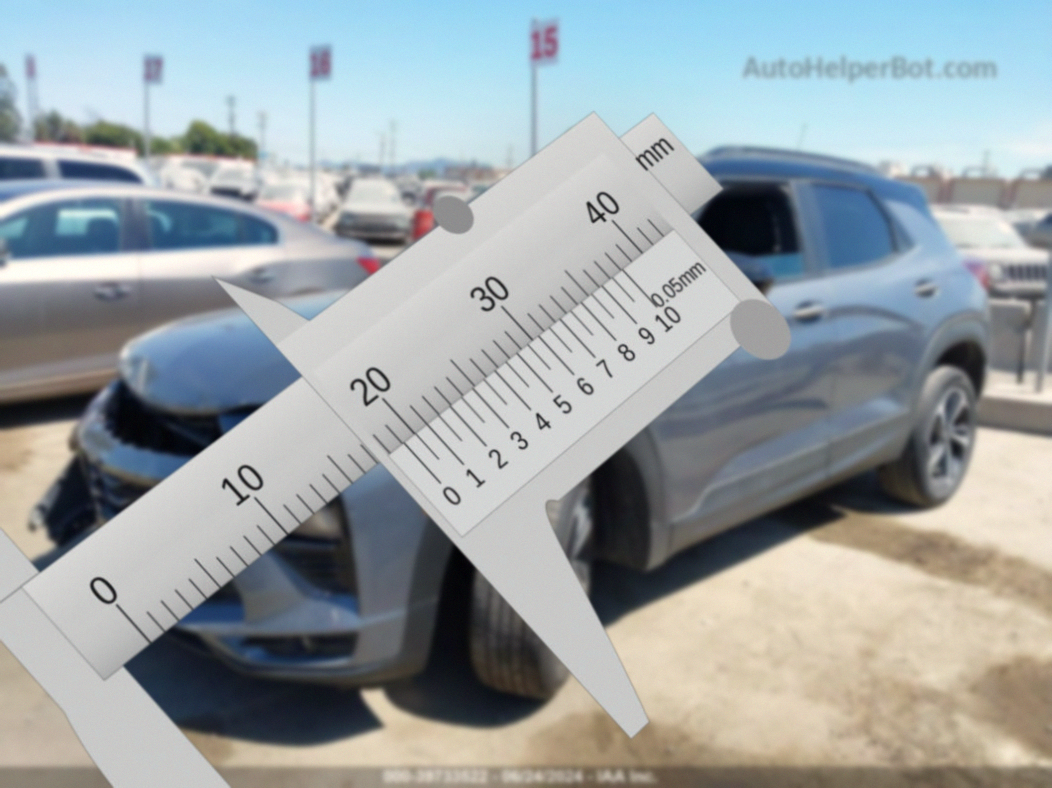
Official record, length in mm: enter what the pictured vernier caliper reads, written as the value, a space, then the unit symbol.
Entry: 19.1 mm
